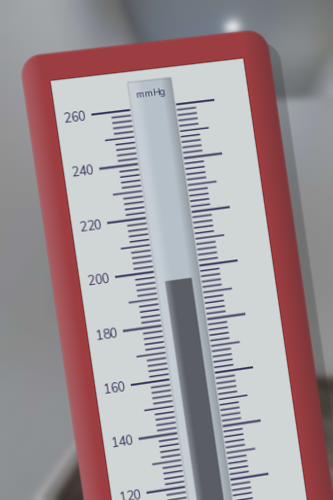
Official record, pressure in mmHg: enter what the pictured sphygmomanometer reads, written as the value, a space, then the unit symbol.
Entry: 196 mmHg
